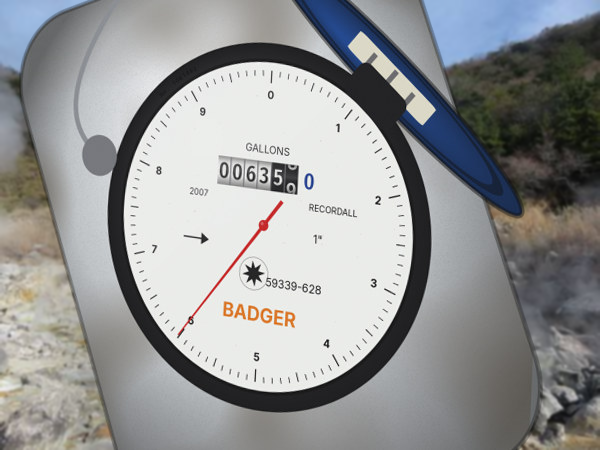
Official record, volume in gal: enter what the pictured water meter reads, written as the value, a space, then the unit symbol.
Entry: 63586.0 gal
